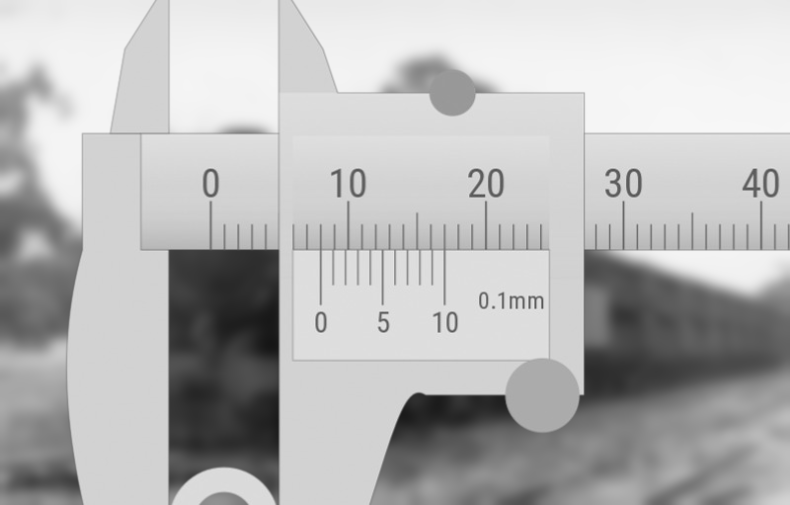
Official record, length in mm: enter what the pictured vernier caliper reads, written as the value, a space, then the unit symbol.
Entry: 8.0 mm
